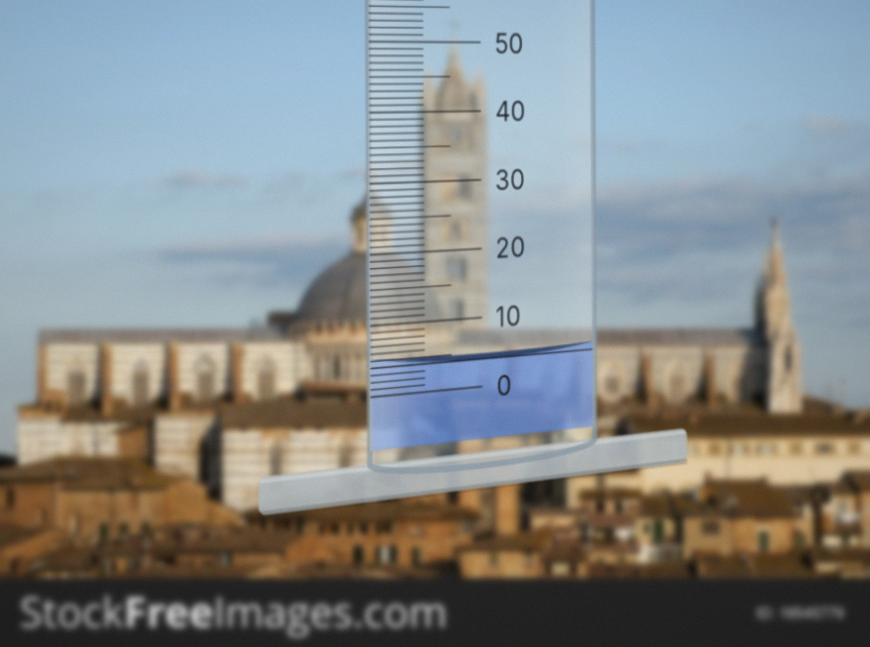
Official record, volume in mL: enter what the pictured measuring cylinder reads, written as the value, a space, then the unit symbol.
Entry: 4 mL
